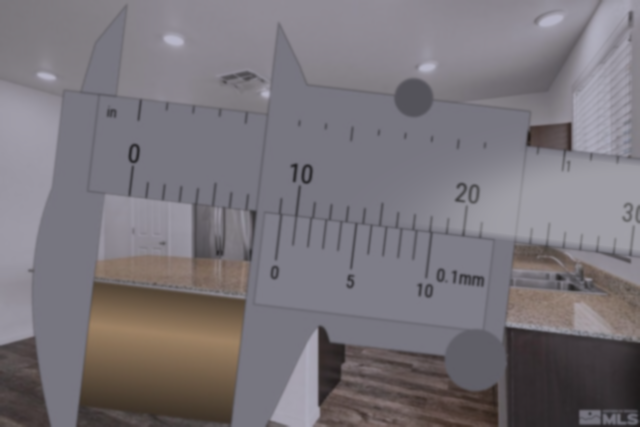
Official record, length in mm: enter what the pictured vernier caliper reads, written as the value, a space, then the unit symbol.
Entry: 9.1 mm
